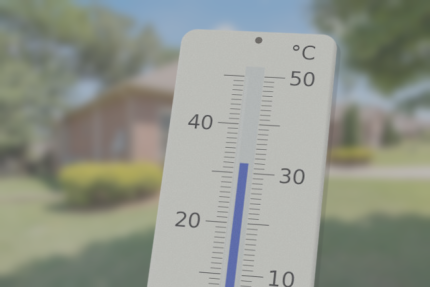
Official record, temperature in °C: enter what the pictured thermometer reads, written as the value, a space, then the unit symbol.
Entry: 32 °C
